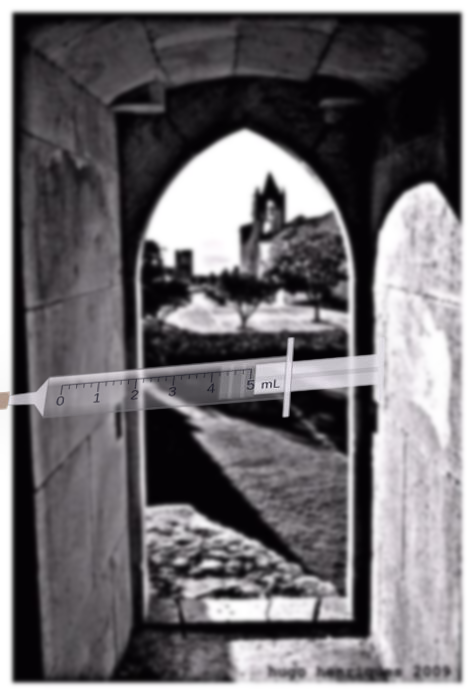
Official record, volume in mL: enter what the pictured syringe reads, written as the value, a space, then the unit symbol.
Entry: 4.2 mL
